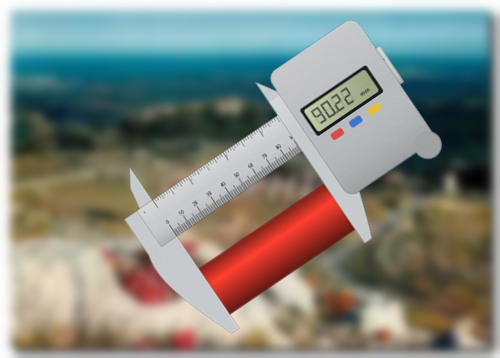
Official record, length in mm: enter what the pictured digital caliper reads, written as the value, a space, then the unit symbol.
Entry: 90.22 mm
